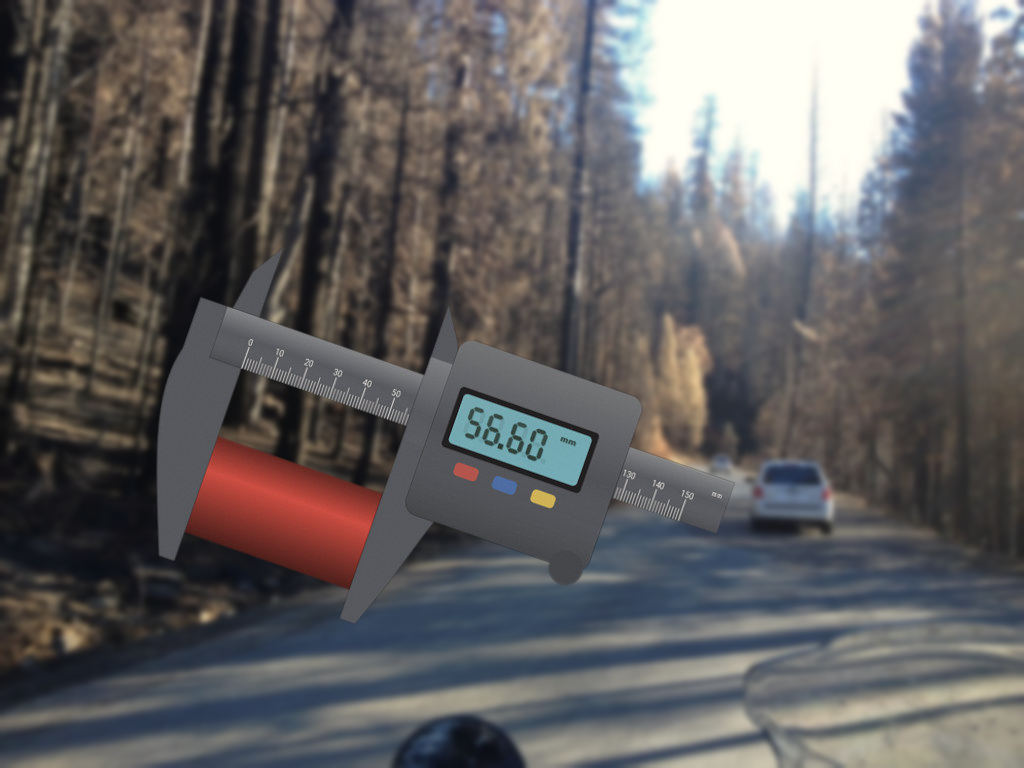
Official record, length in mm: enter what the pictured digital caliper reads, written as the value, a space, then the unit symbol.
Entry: 56.60 mm
